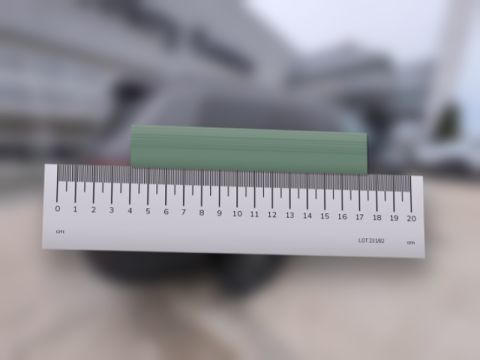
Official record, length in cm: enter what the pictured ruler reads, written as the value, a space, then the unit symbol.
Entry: 13.5 cm
